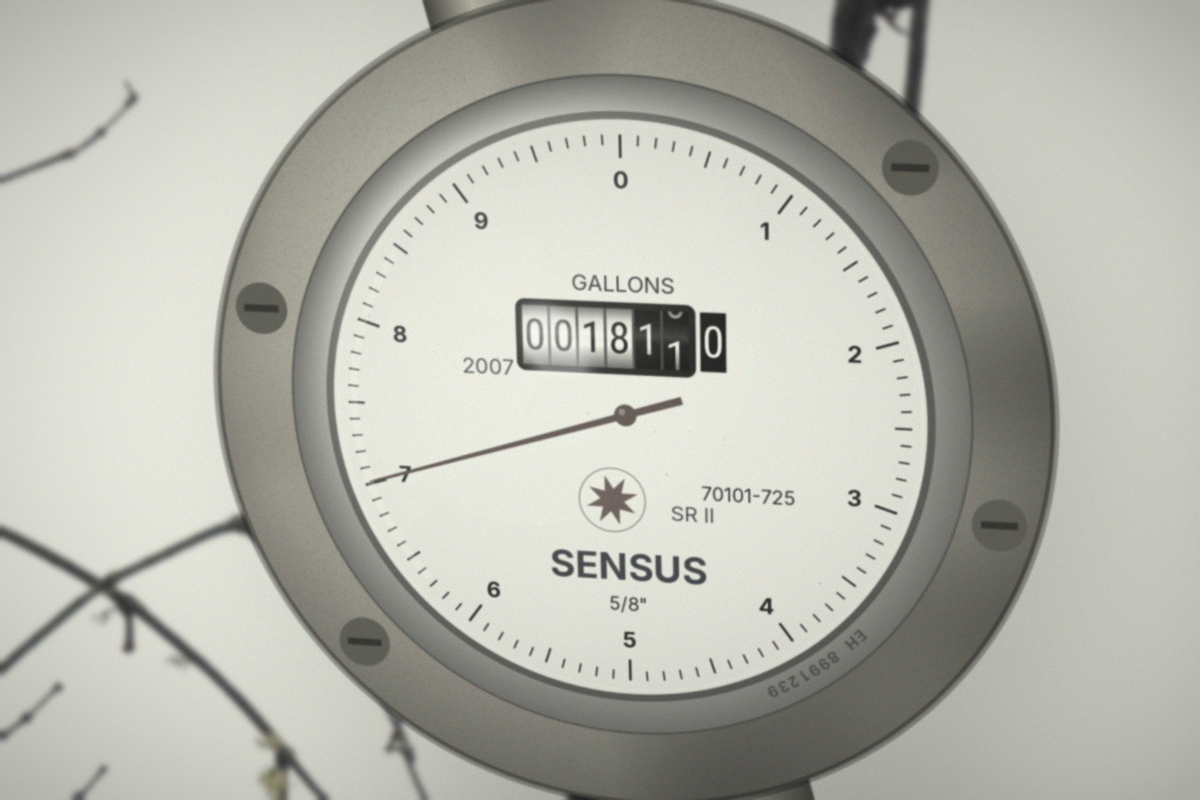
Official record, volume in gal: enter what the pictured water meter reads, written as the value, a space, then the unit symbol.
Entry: 18107.0 gal
